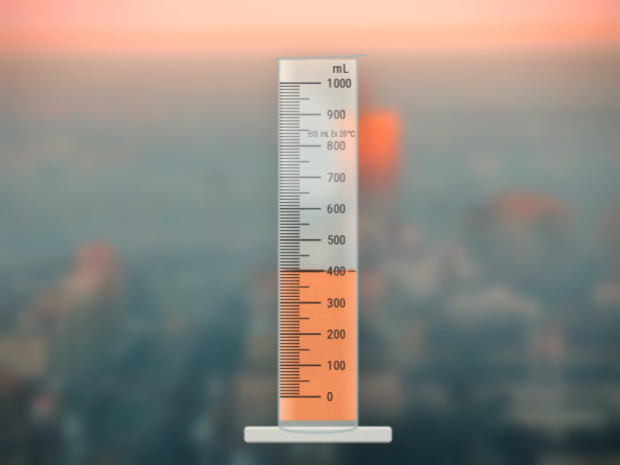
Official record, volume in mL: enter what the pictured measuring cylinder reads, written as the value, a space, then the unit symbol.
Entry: 400 mL
